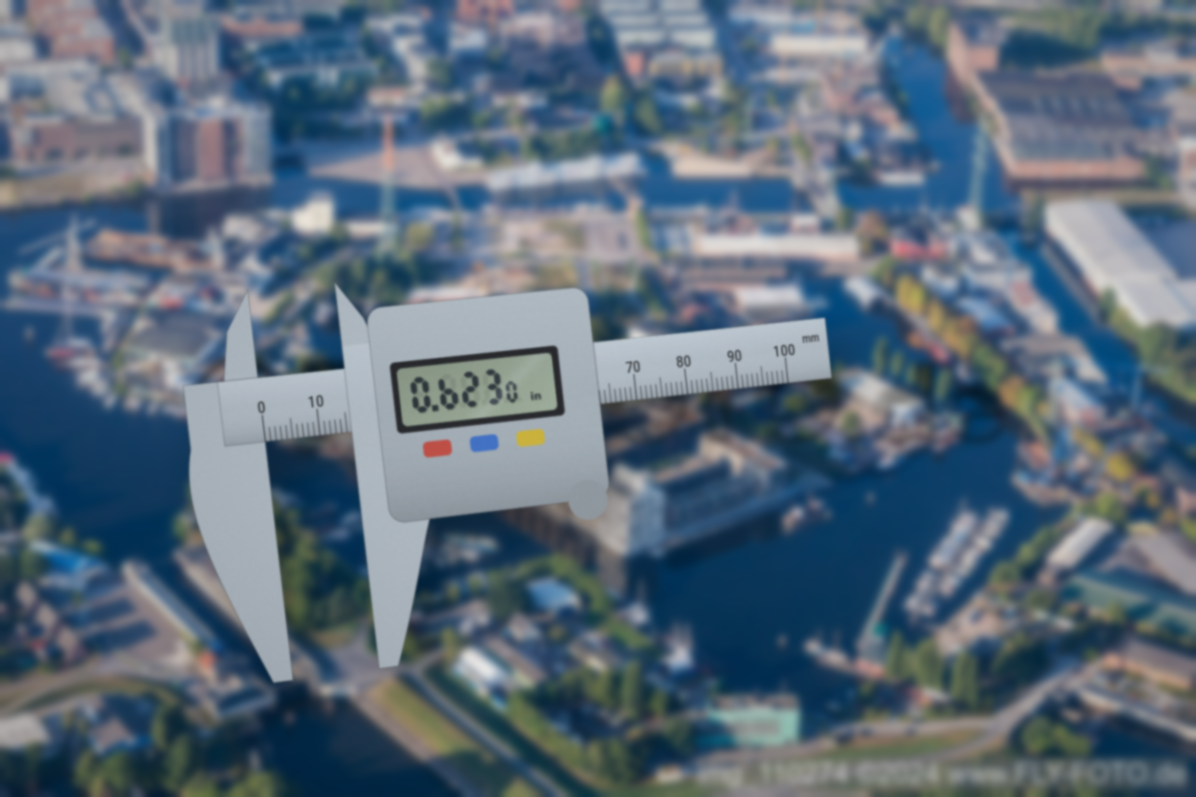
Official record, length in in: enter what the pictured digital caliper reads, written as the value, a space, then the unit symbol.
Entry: 0.6230 in
